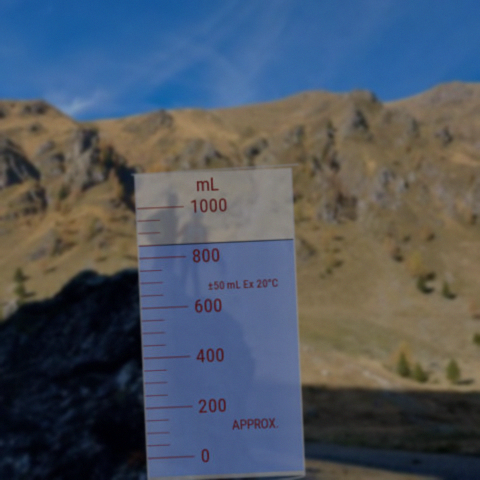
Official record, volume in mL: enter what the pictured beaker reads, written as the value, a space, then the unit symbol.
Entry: 850 mL
